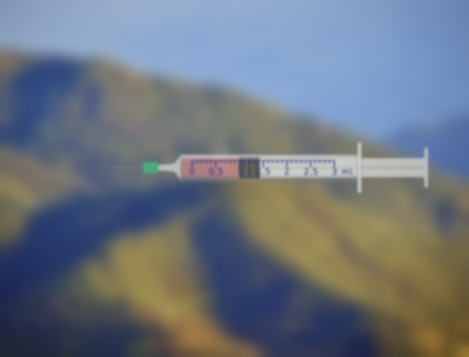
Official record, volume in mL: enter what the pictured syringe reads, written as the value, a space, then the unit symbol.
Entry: 1 mL
